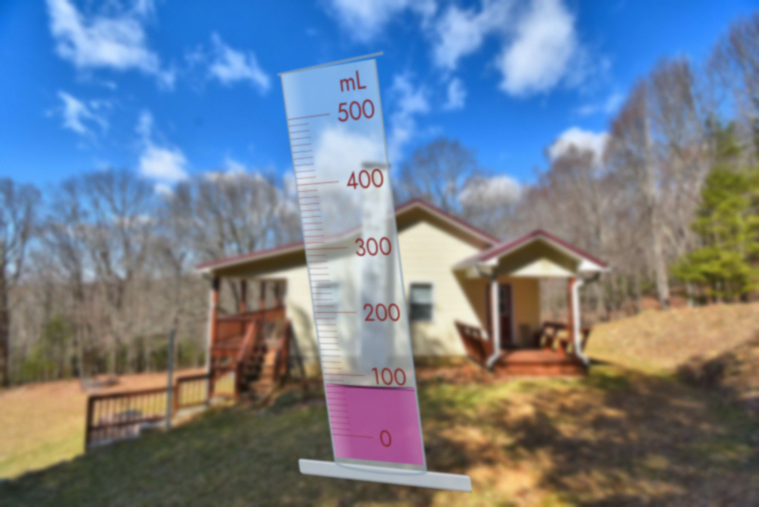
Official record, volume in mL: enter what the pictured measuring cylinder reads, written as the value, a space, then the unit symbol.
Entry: 80 mL
